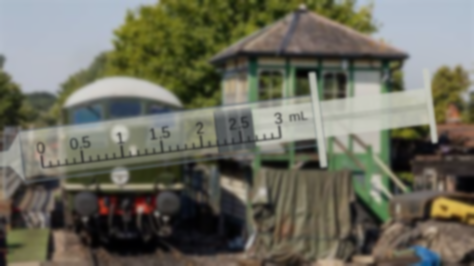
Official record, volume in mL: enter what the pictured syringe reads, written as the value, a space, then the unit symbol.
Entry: 2.2 mL
